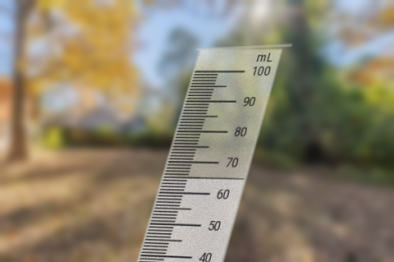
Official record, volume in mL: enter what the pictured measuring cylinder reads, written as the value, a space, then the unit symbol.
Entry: 65 mL
